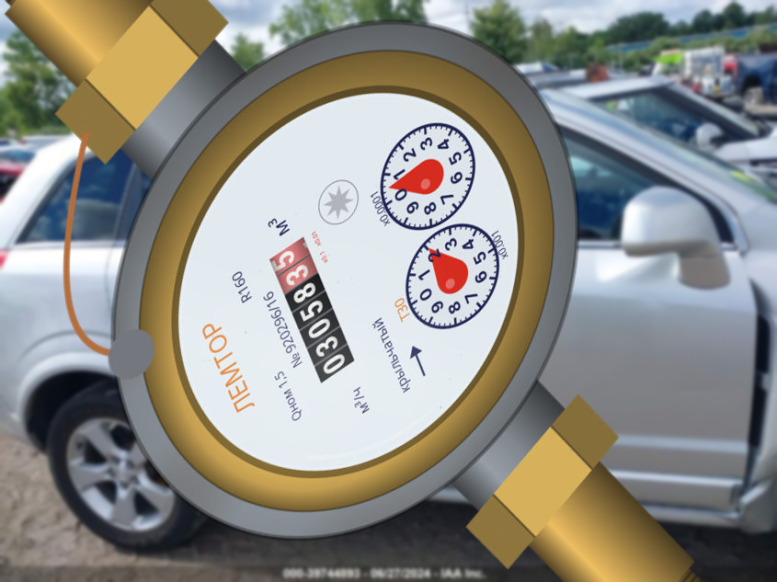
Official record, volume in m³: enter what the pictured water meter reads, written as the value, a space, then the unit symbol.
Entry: 3058.3520 m³
